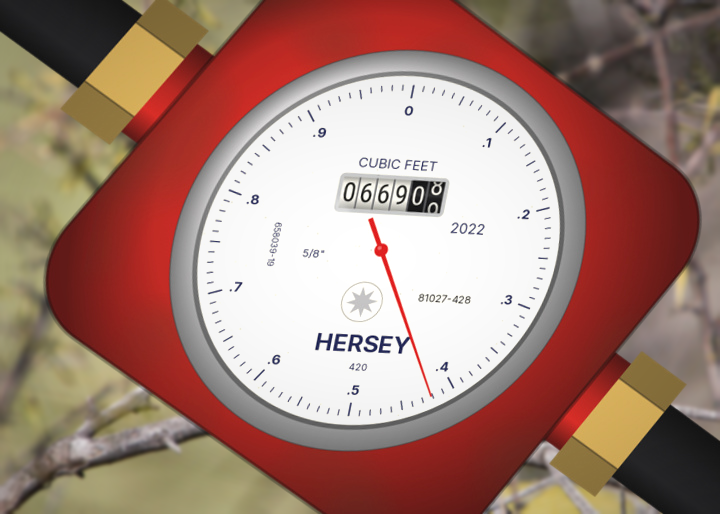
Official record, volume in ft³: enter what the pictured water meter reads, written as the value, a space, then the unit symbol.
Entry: 66908.42 ft³
